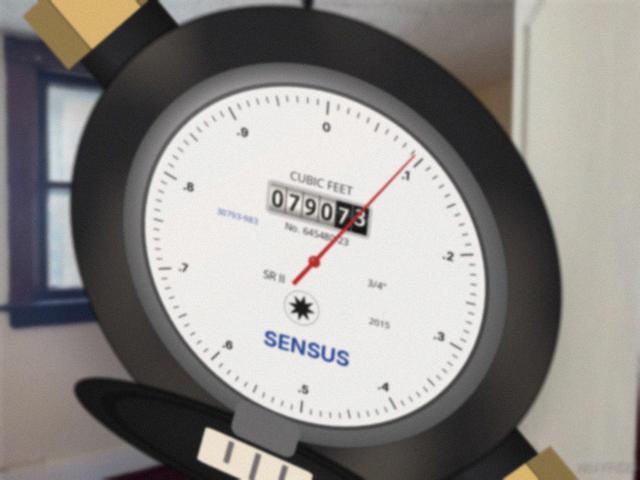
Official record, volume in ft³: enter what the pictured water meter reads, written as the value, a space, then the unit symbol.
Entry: 79073.09 ft³
